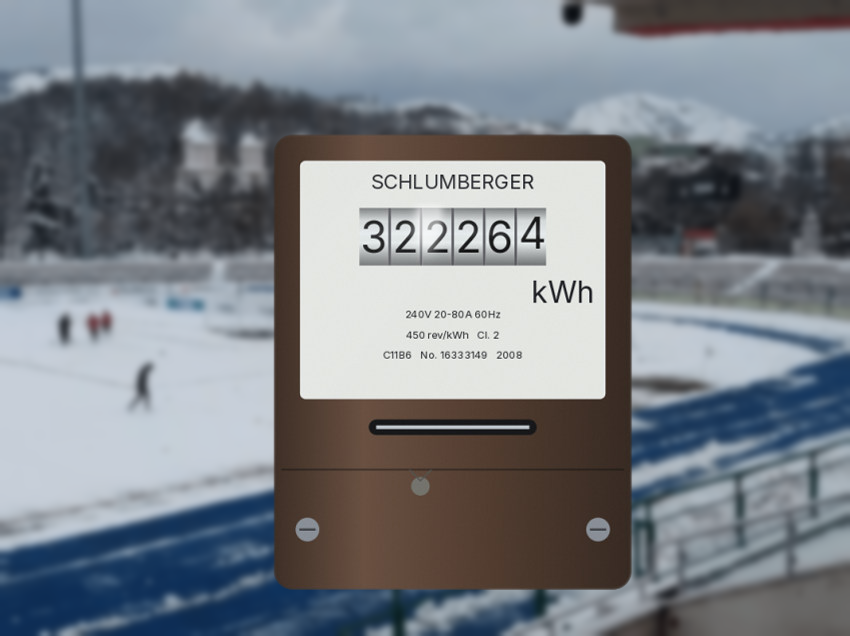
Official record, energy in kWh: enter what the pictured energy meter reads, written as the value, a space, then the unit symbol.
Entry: 322264 kWh
